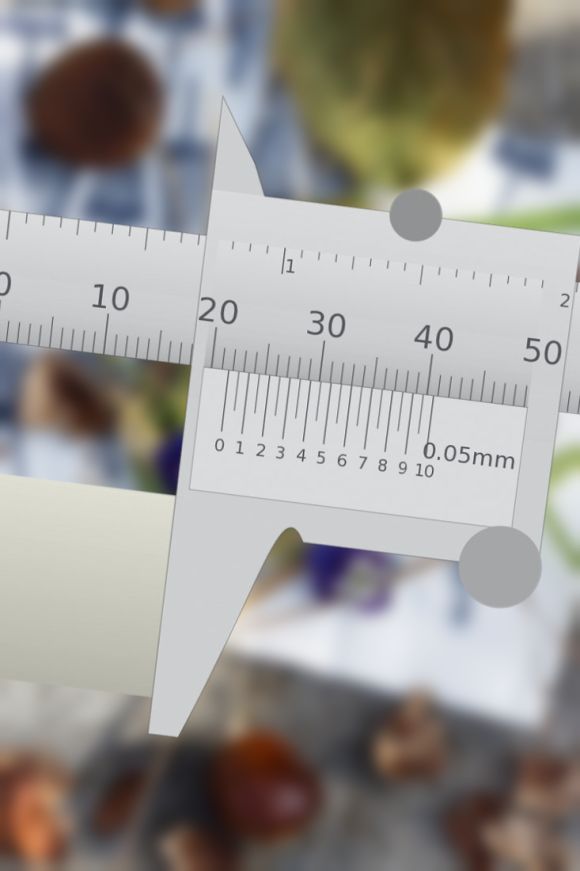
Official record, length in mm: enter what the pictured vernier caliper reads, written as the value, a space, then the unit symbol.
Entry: 21.6 mm
